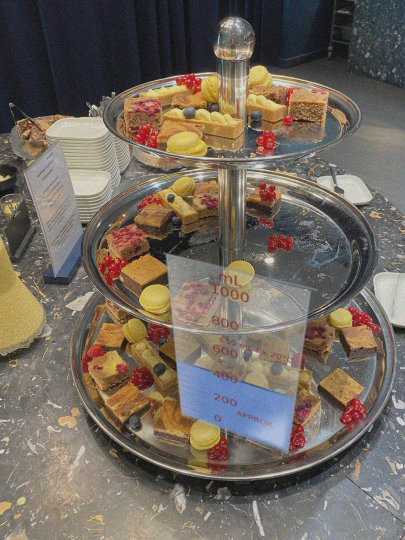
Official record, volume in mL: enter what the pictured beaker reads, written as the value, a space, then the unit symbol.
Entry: 400 mL
